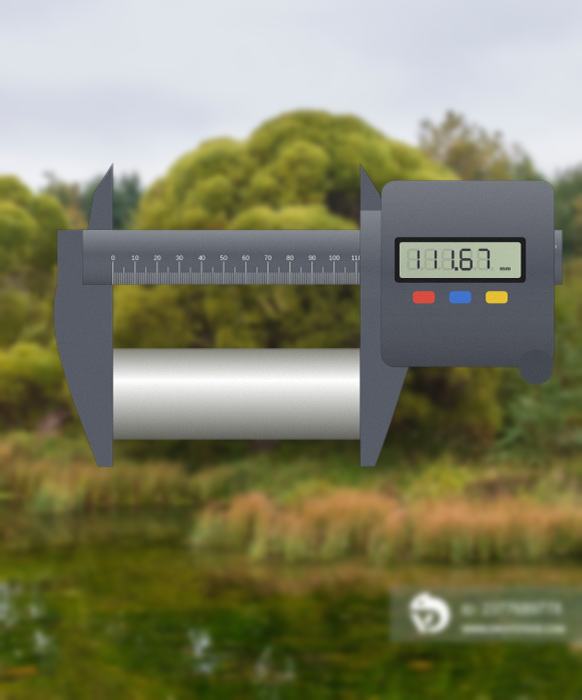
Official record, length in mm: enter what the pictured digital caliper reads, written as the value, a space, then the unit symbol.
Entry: 111.67 mm
